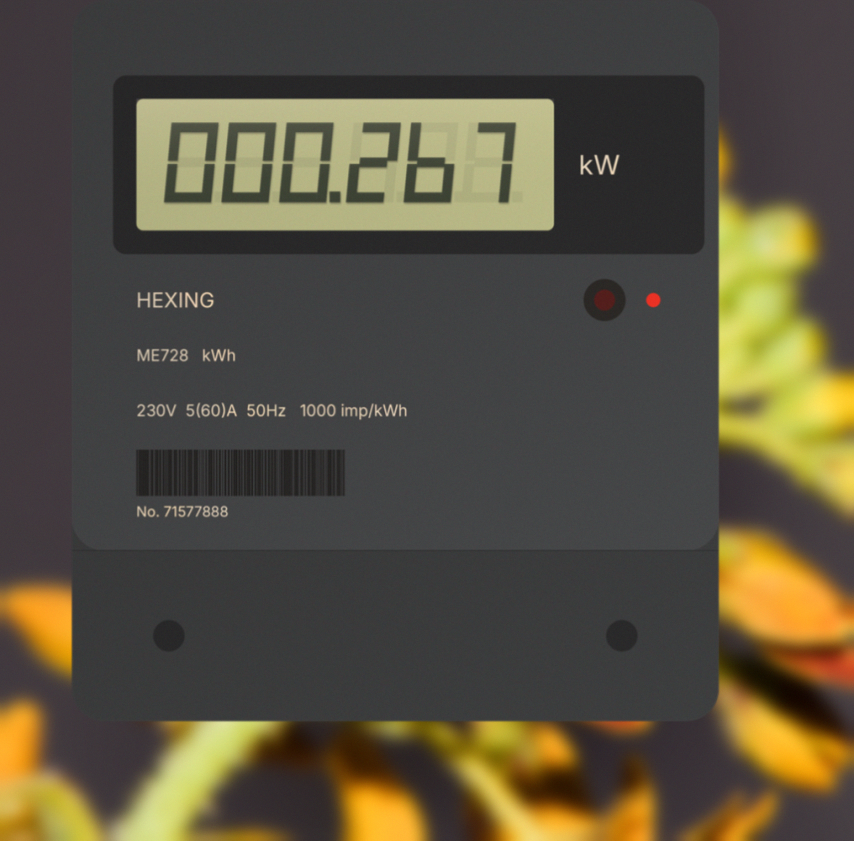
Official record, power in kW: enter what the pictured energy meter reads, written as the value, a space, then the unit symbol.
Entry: 0.267 kW
